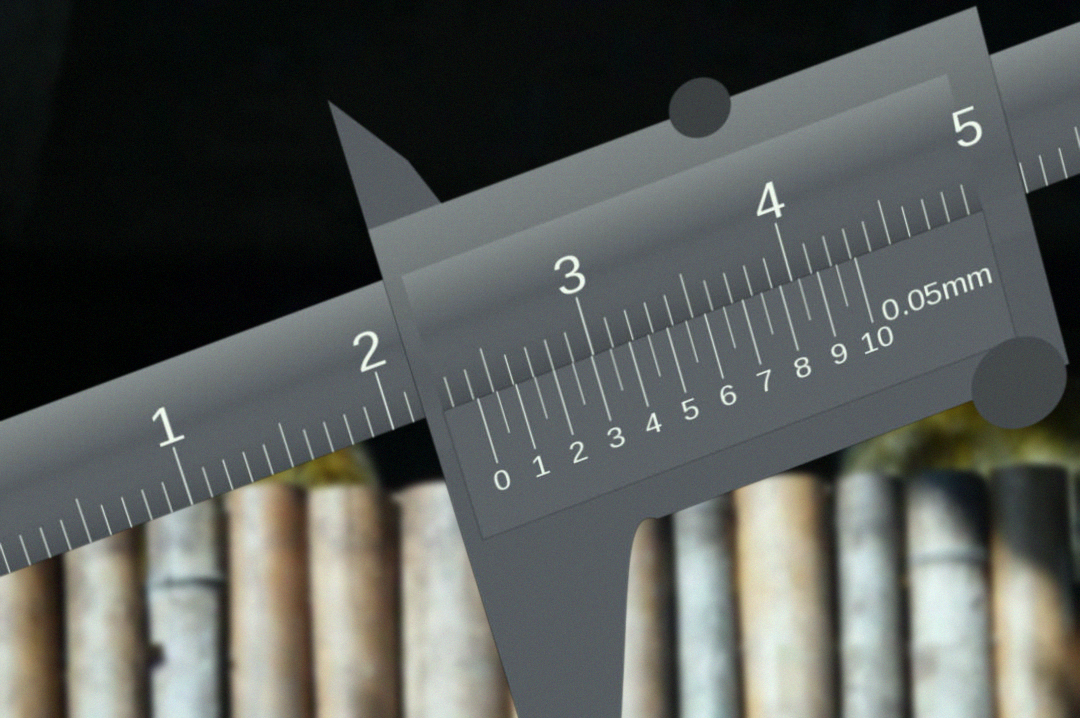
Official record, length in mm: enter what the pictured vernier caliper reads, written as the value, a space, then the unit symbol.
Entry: 24.2 mm
